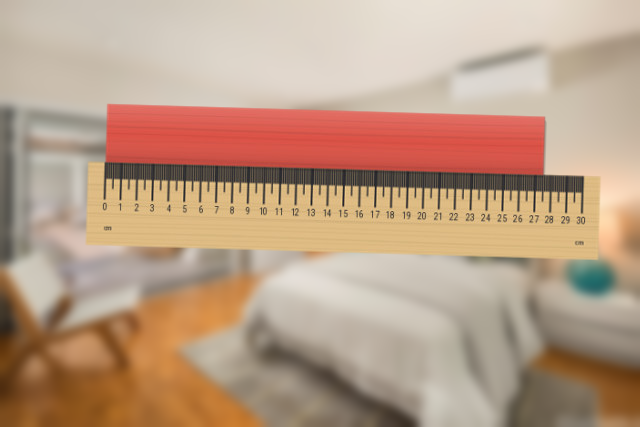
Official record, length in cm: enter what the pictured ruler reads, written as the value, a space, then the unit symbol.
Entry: 27.5 cm
